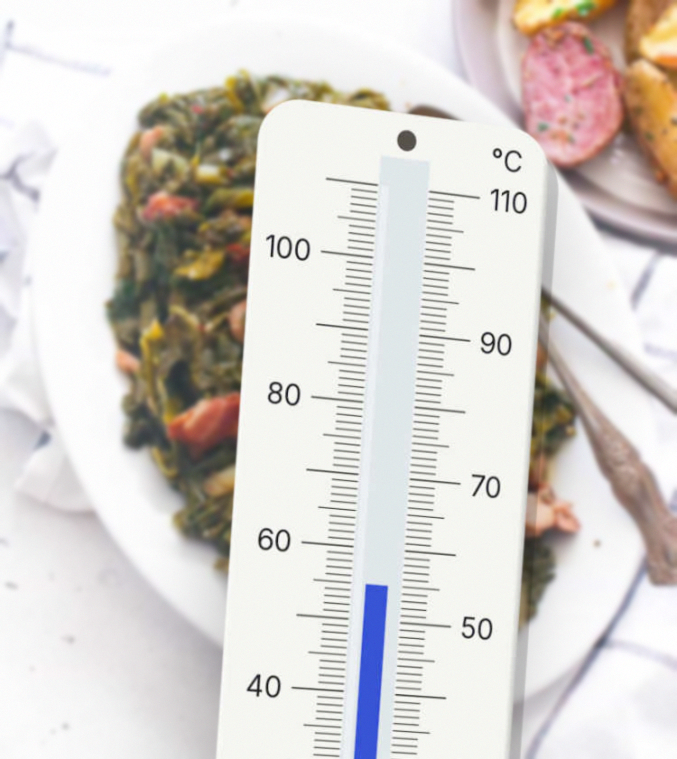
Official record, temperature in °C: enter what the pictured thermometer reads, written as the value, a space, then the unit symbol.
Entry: 55 °C
